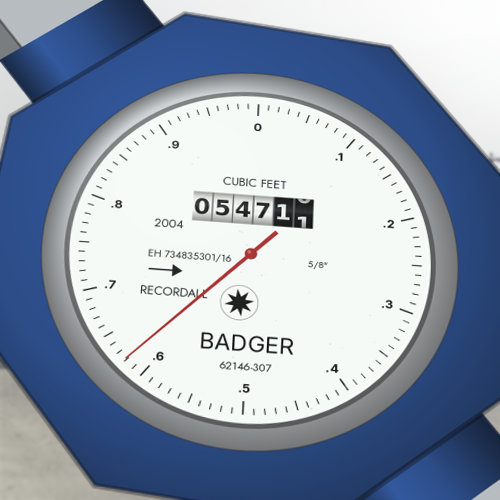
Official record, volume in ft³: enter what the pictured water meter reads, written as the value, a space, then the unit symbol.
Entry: 54710.62 ft³
